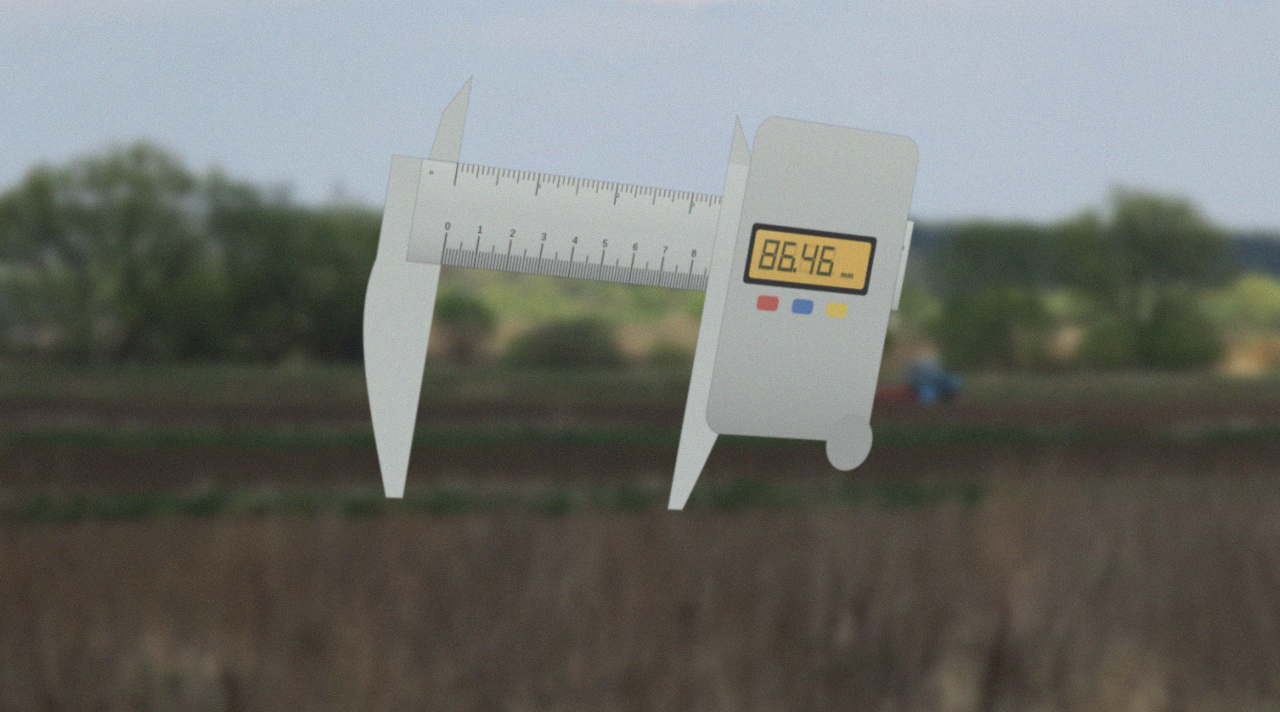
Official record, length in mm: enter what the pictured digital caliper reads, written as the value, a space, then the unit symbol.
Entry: 86.46 mm
